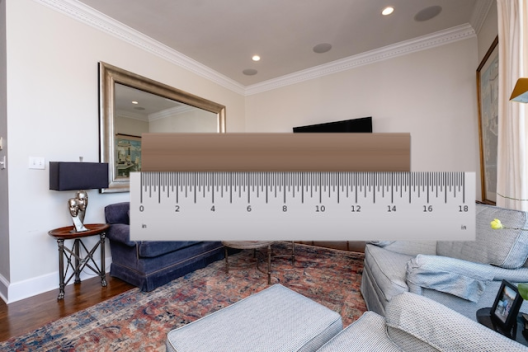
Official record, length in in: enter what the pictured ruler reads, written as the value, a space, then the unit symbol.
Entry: 15 in
